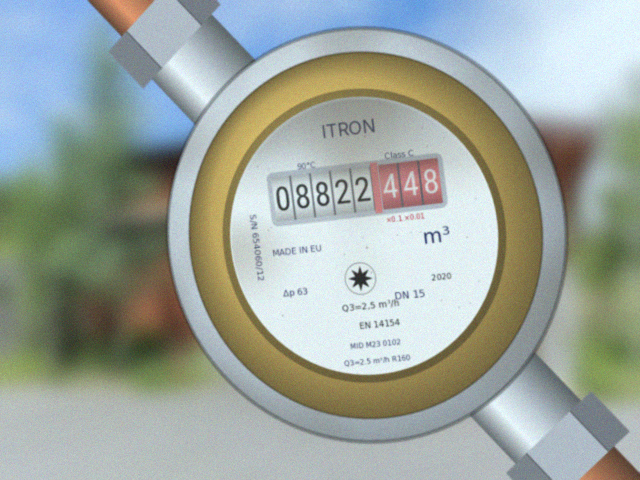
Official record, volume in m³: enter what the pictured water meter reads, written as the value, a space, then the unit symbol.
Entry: 8822.448 m³
